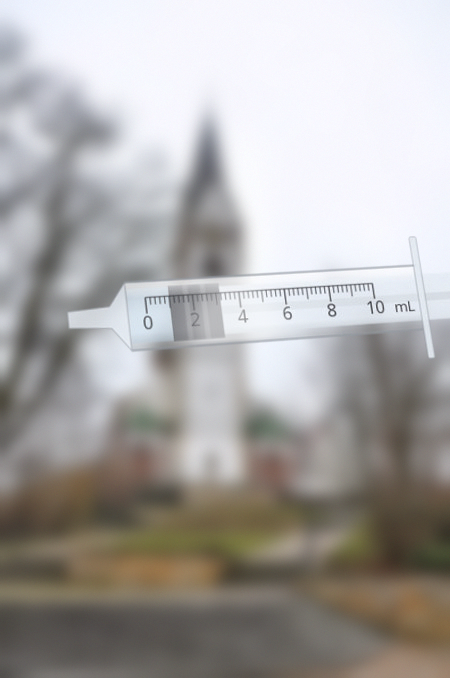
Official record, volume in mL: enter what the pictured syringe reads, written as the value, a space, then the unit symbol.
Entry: 1 mL
